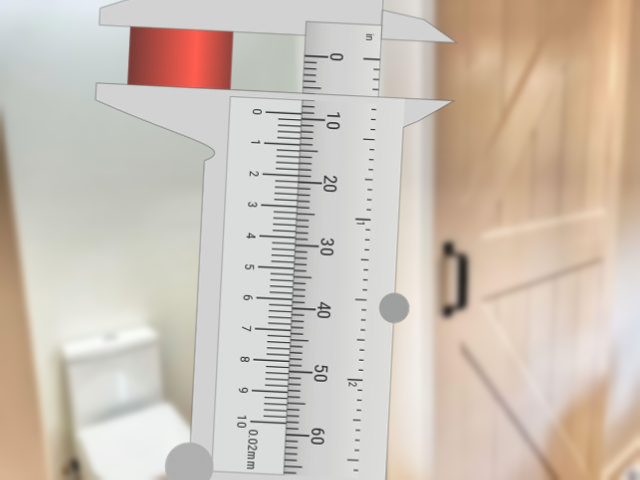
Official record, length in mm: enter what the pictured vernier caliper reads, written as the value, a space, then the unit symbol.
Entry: 9.2 mm
